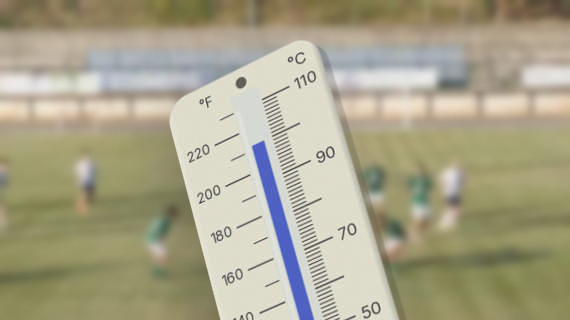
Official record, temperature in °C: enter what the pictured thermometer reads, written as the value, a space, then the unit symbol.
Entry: 100 °C
